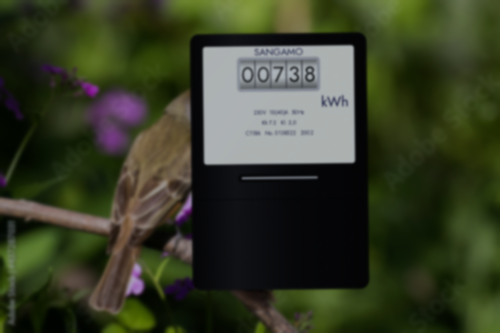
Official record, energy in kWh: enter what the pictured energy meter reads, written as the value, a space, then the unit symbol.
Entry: 738 kWh
